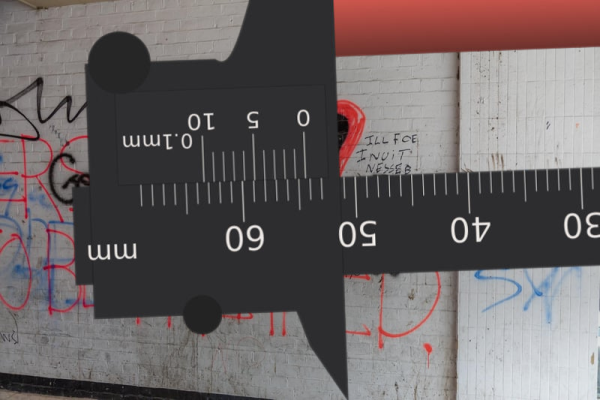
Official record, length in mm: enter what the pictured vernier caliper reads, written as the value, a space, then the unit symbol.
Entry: 54.4 mm
